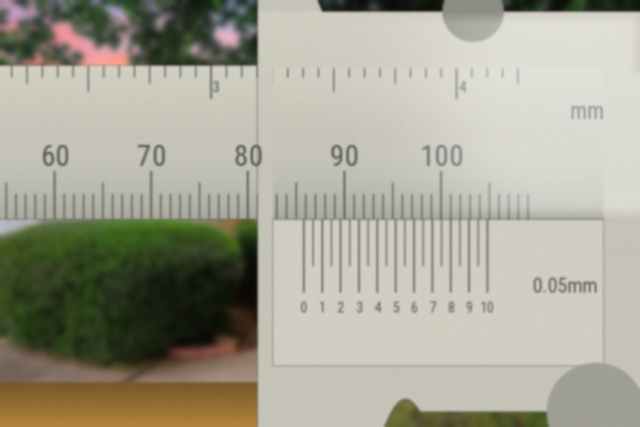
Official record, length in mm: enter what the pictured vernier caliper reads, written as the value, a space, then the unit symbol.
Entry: 85.8 mm
